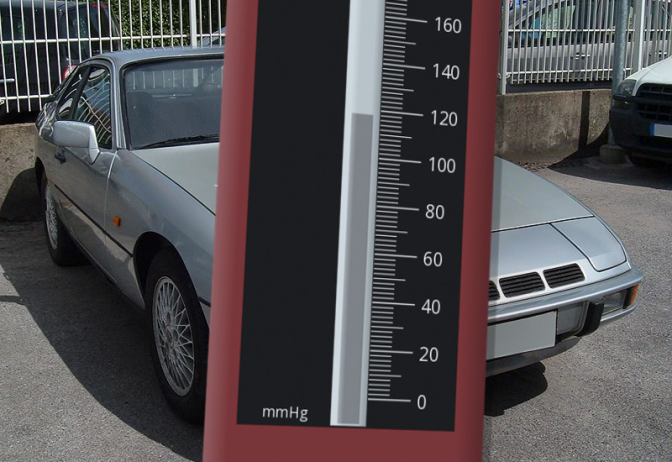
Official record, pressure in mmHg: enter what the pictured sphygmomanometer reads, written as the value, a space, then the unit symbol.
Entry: 118 mmHg
